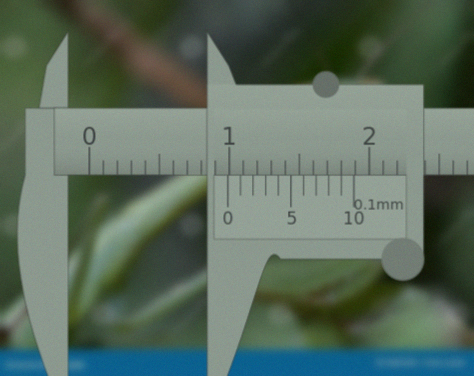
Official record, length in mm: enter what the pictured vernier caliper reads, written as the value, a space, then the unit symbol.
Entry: 9.9 mm
